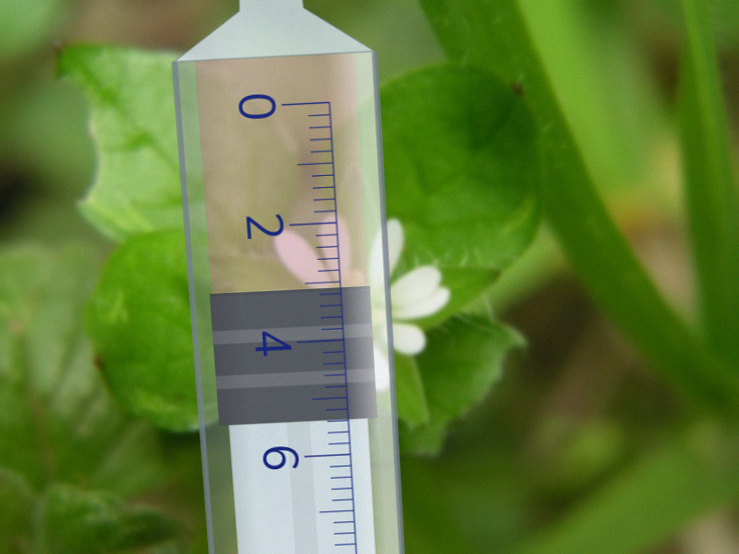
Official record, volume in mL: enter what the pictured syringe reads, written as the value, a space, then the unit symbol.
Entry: 3.1 mL
